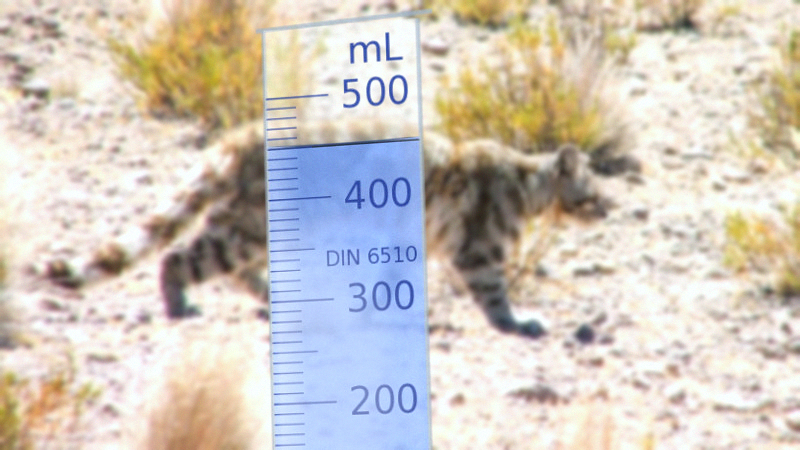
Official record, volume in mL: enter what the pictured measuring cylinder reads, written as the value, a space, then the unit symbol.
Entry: 450 mL
